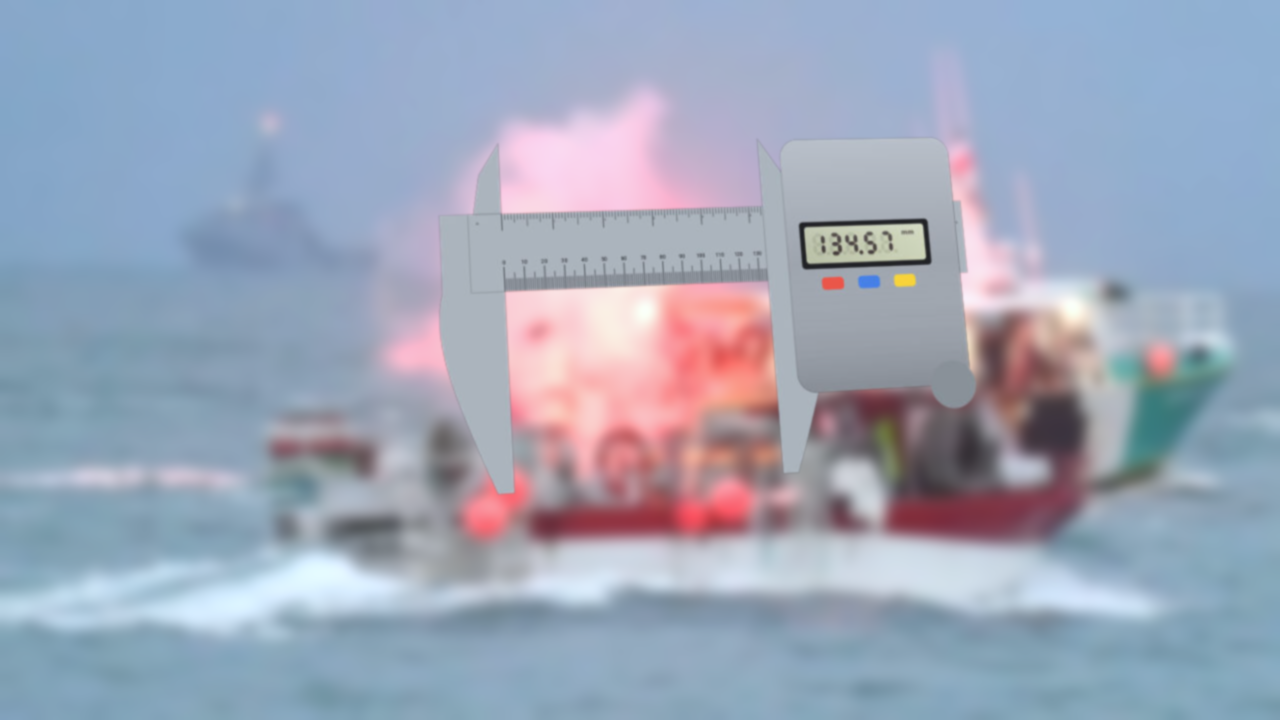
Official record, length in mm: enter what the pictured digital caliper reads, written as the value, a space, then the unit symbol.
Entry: 134.57 mm
